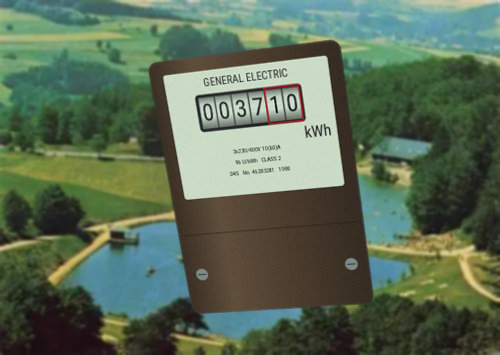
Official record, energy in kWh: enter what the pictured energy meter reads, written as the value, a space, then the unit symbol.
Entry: 37.10 kWh
